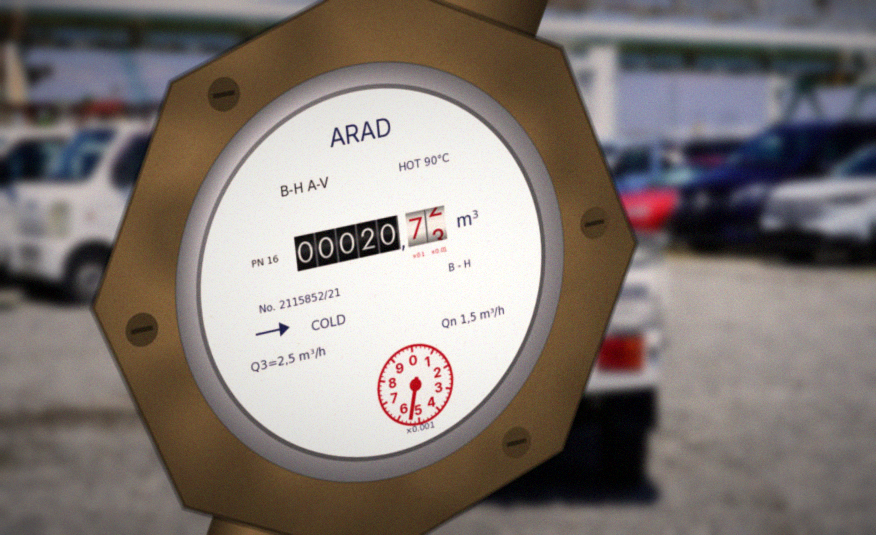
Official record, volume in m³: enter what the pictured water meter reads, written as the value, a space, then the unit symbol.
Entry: 20.725 m³
